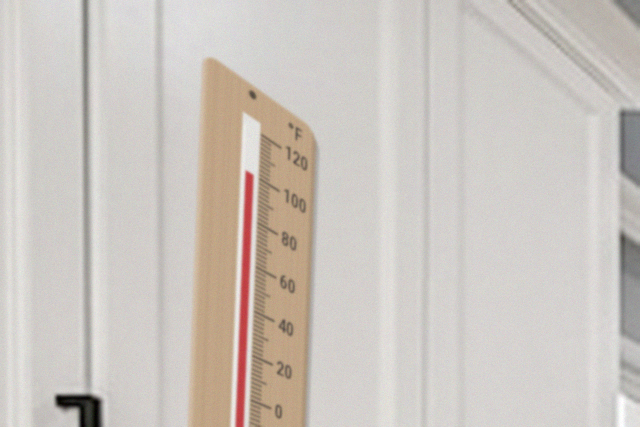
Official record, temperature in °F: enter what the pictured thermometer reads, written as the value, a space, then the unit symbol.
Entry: 100 °F
